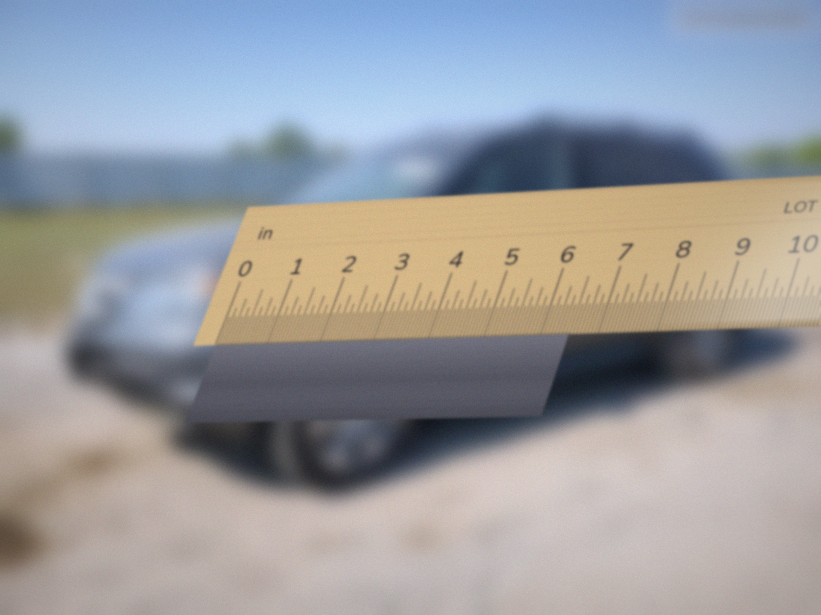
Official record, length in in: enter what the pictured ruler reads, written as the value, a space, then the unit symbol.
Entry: 6.5 in
